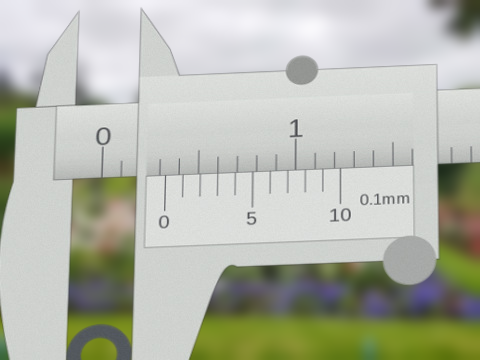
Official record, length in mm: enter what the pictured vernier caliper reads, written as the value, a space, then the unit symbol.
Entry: 3.3 mm
